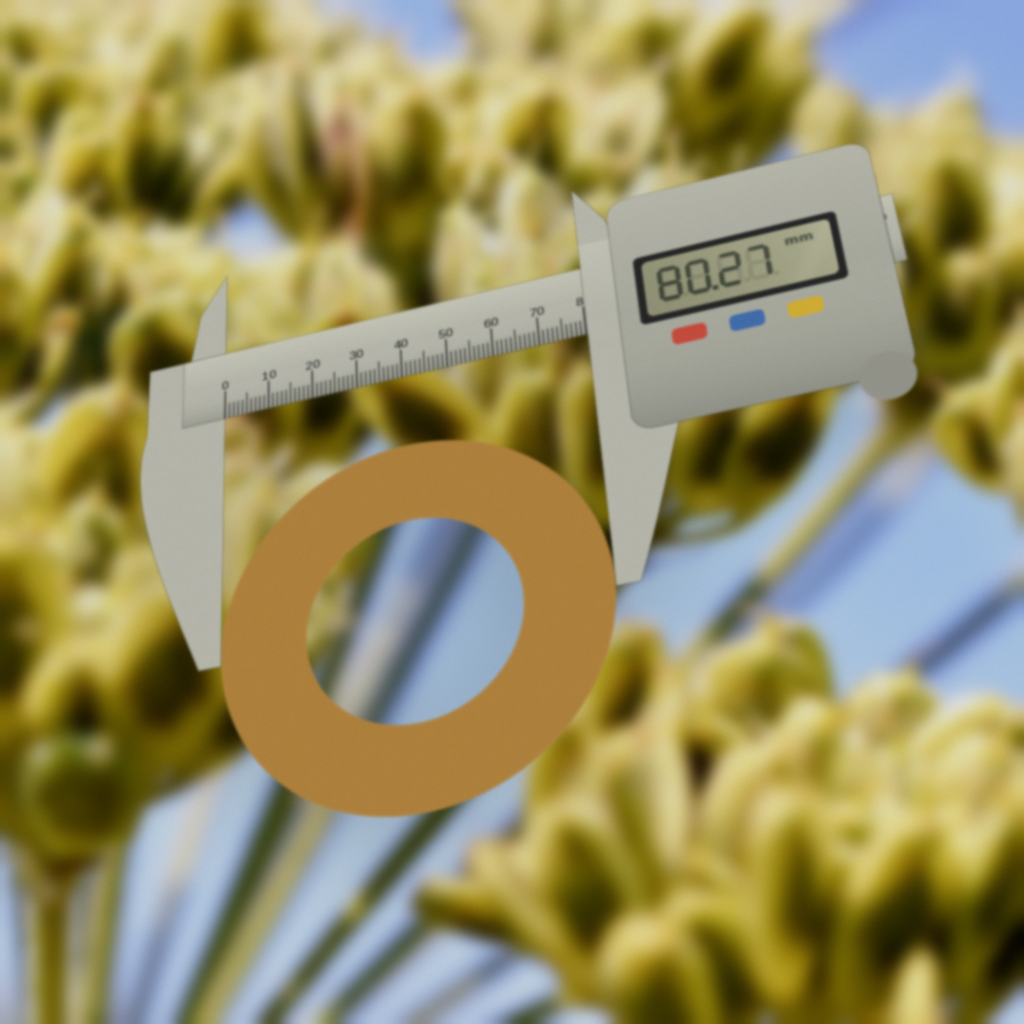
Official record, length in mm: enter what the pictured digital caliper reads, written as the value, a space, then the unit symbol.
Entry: 80.27 mm
